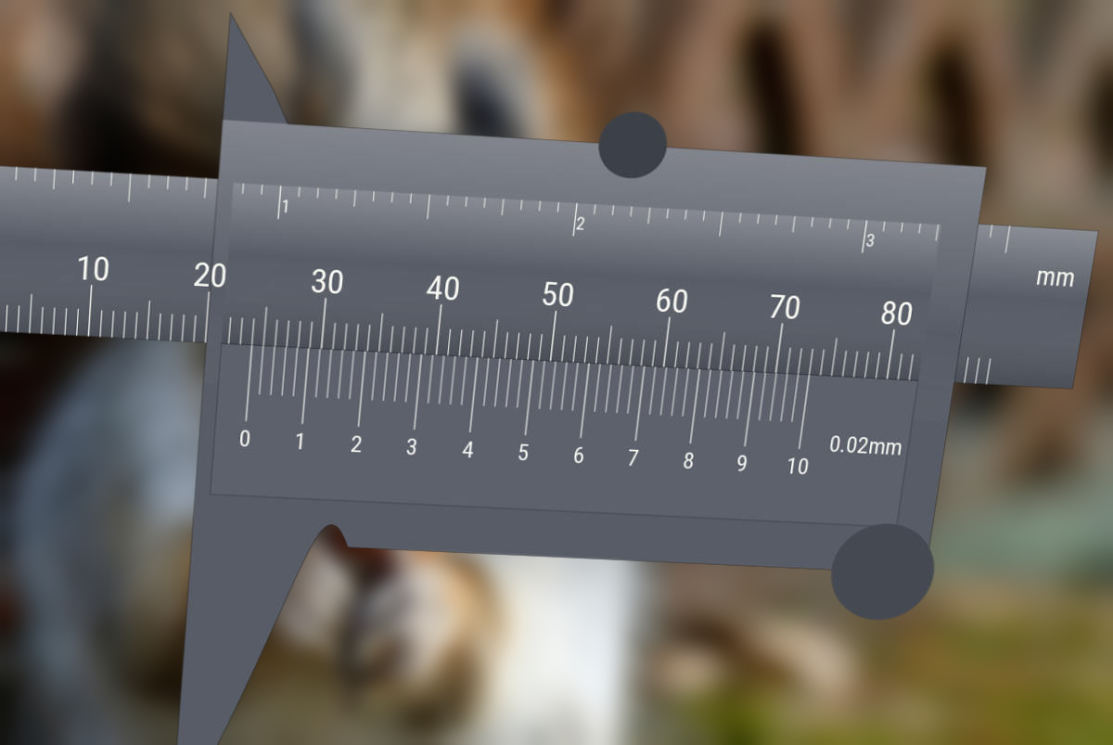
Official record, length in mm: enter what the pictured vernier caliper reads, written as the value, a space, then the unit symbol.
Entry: 24.0 mm
